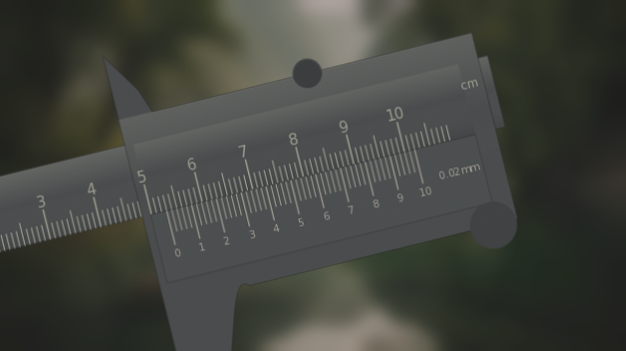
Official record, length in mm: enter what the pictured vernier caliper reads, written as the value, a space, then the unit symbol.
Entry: 53.0 mm
